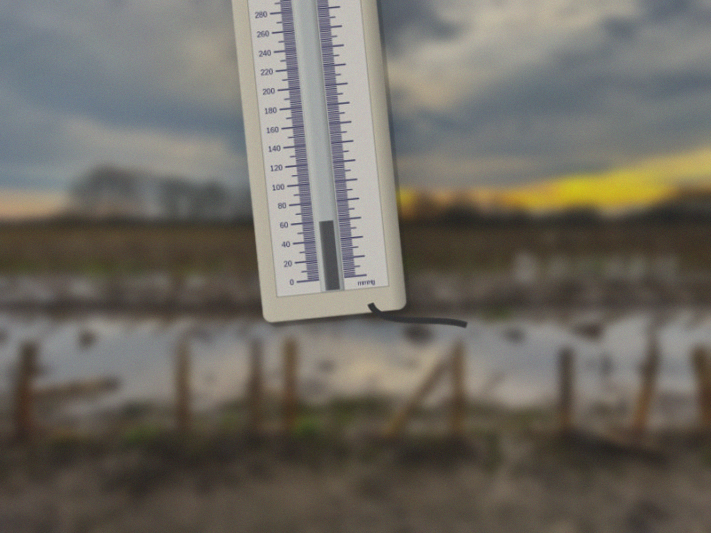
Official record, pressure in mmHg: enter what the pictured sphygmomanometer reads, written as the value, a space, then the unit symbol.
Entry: 60 mmHg
